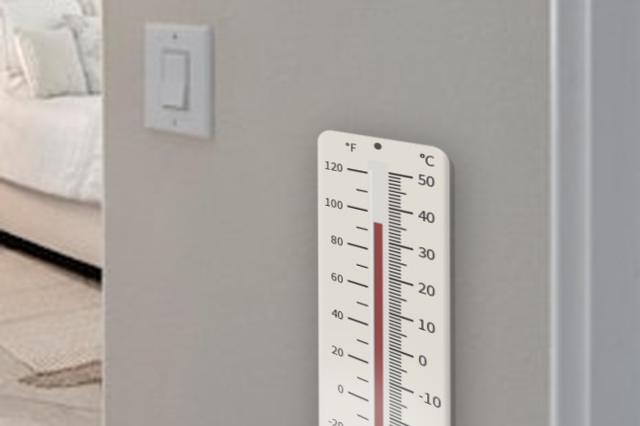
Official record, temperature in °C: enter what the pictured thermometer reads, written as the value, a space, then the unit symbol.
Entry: 35 °C
